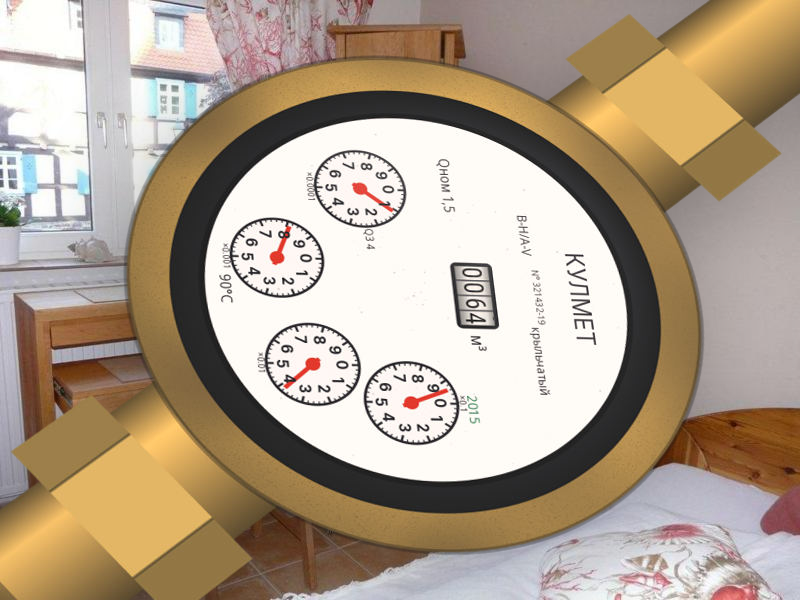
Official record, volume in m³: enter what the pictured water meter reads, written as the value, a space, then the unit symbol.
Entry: 63.9381 m³
